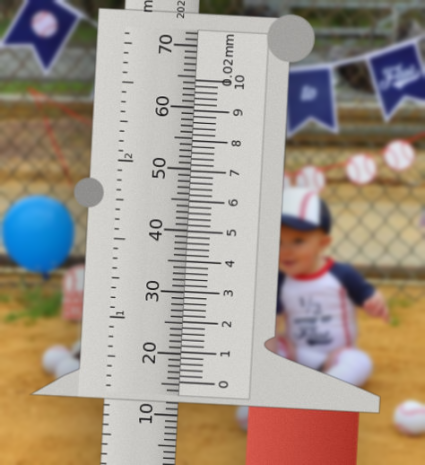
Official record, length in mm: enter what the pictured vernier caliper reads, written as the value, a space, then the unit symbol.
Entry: 15.4 mm
